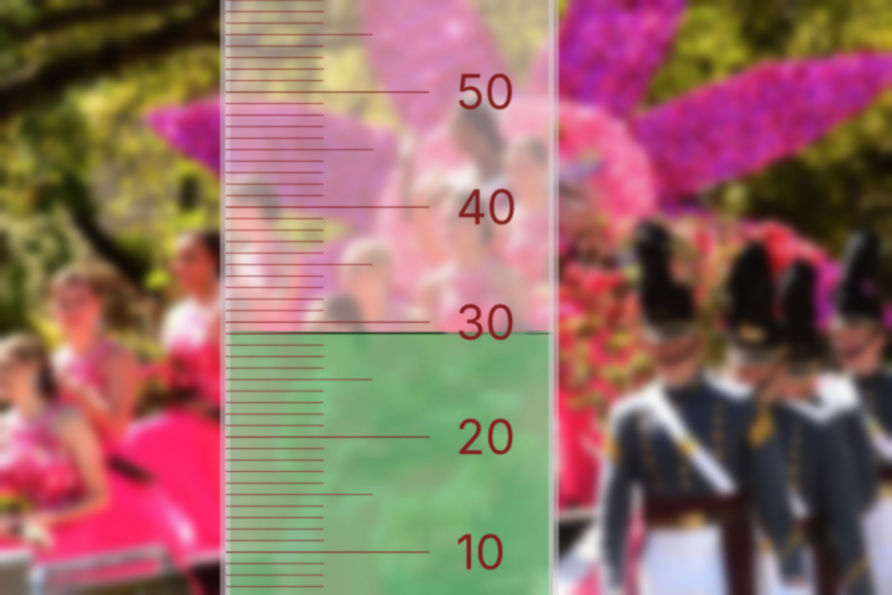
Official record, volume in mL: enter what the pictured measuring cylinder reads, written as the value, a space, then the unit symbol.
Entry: 29 mL
